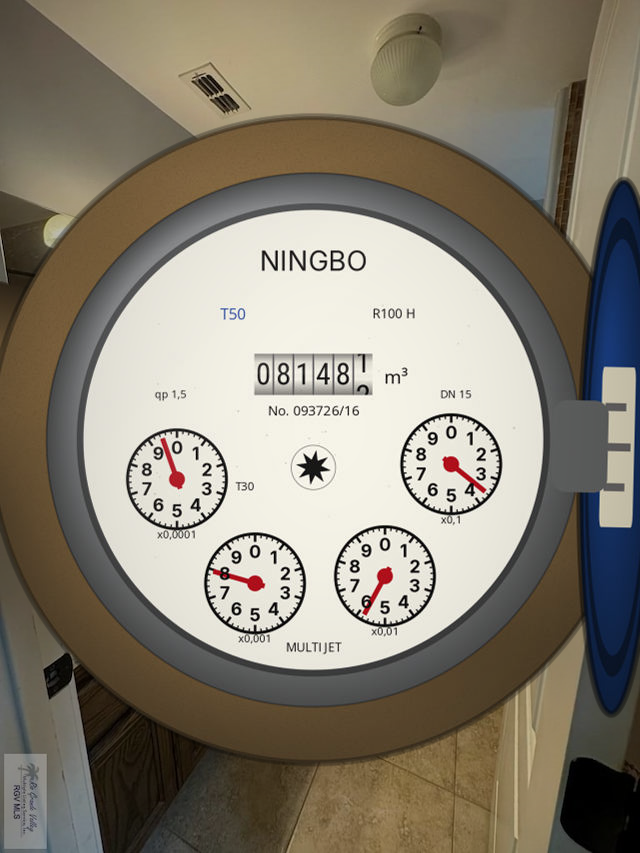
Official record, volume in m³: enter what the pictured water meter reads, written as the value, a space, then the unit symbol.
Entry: 81481.3579 m³
